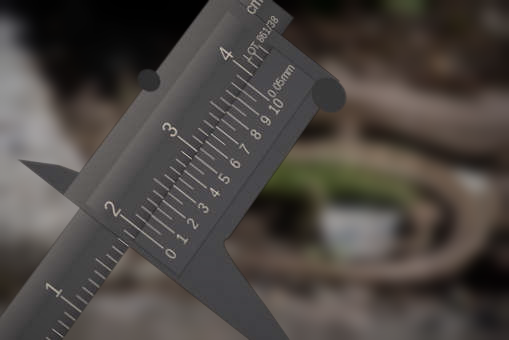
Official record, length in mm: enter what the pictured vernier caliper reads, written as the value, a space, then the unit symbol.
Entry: 20.0 mm
